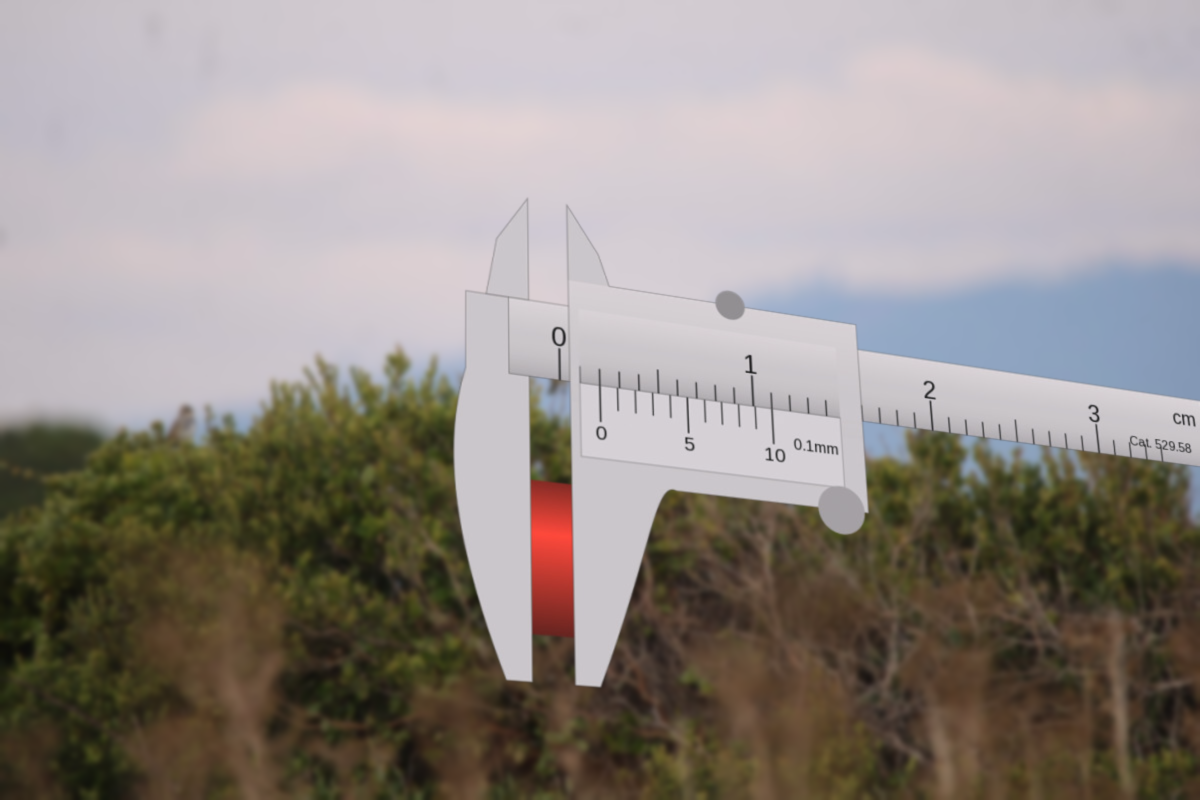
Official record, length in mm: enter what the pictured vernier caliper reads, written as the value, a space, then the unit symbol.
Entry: 2.0 mm
